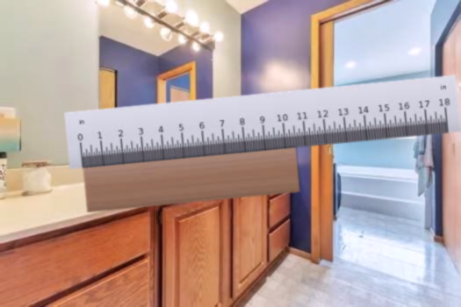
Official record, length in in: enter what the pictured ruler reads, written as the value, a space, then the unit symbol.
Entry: 10.5 in
